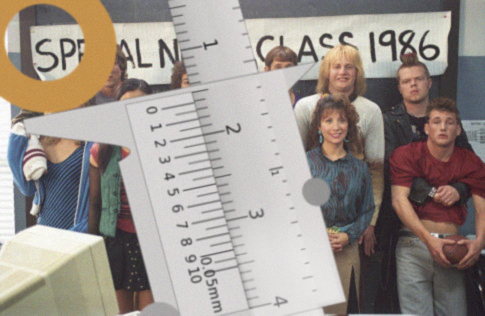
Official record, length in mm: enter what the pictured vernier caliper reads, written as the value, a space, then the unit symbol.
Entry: 16.2 mm
